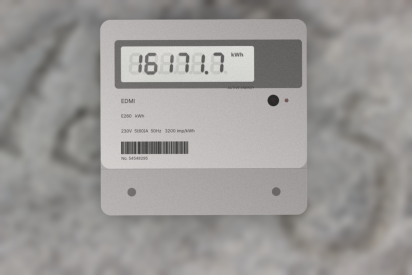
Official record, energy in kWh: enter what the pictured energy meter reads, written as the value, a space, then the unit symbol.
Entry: 16171.7 kWh
